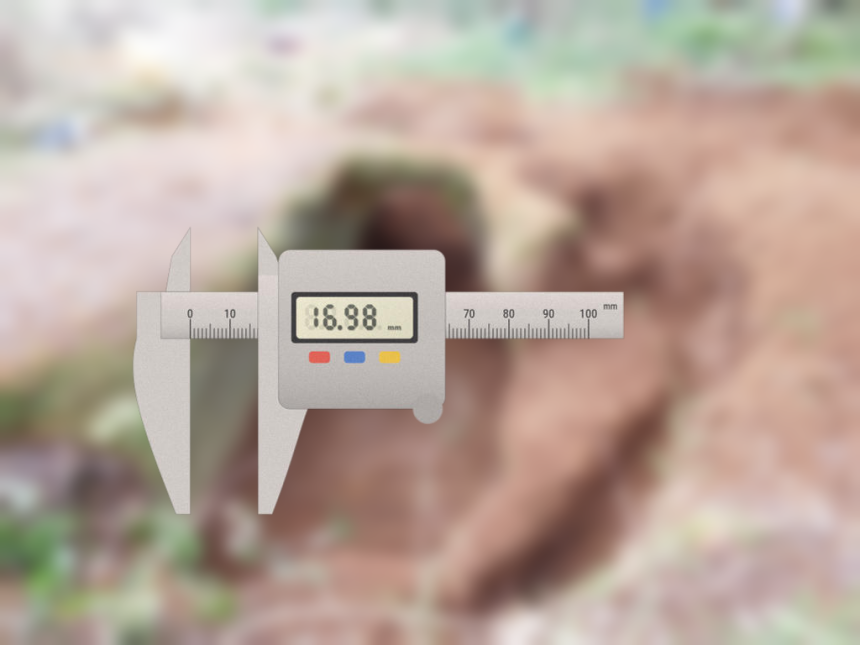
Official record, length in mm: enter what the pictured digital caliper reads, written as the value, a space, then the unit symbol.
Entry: 16.98 mm
